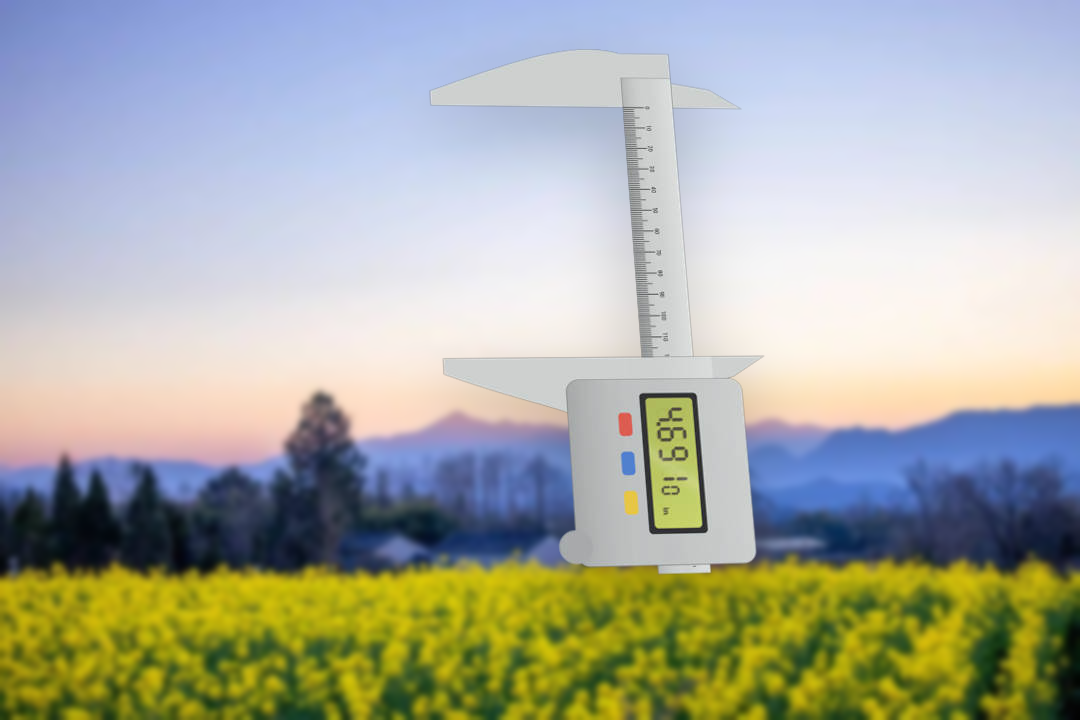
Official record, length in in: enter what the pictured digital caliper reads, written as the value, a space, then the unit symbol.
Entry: 4.6910 in
